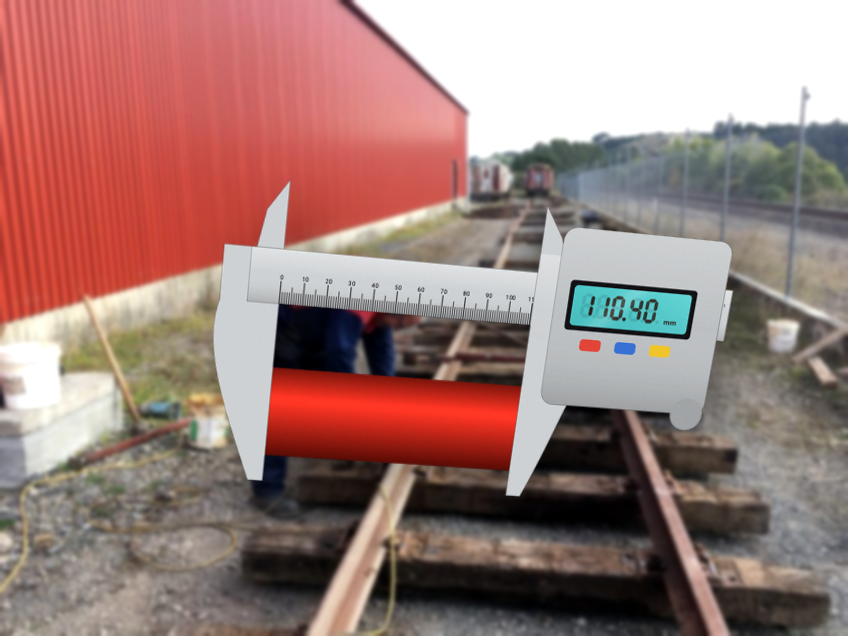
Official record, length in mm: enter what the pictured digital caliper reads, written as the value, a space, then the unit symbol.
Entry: 110.40 mm
